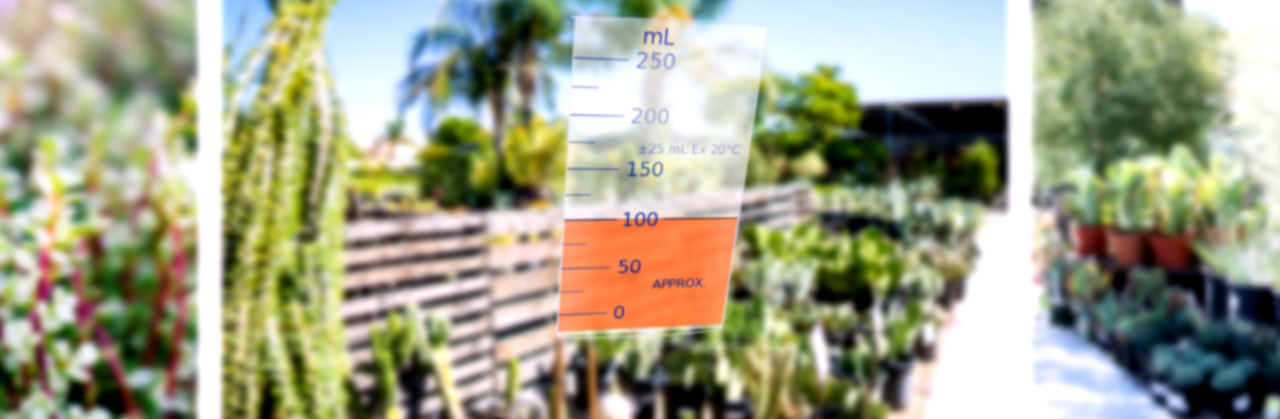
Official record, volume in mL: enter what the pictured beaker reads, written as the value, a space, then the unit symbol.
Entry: 100 mL
